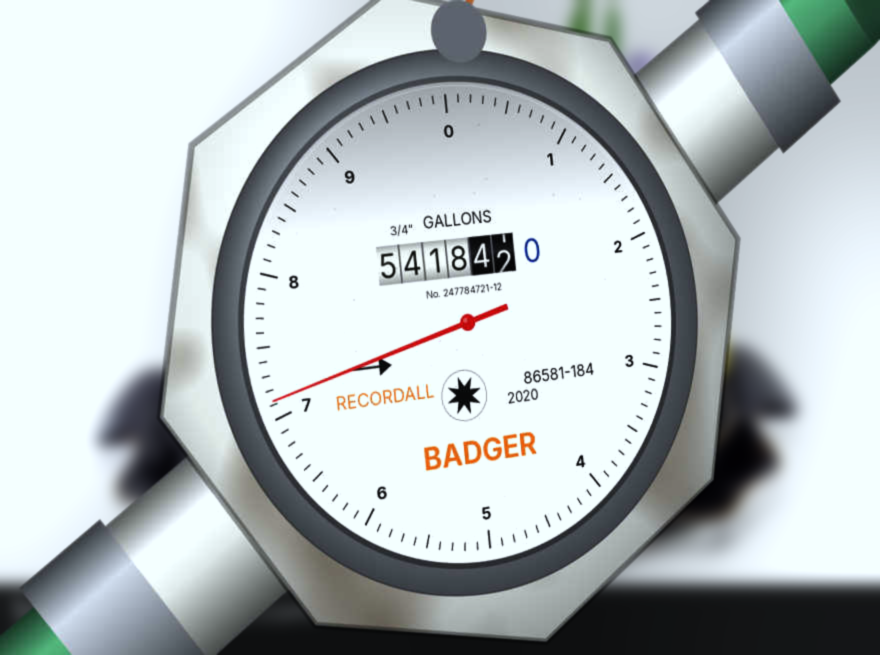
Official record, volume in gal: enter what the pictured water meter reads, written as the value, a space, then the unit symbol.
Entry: 5418417.1 gal
